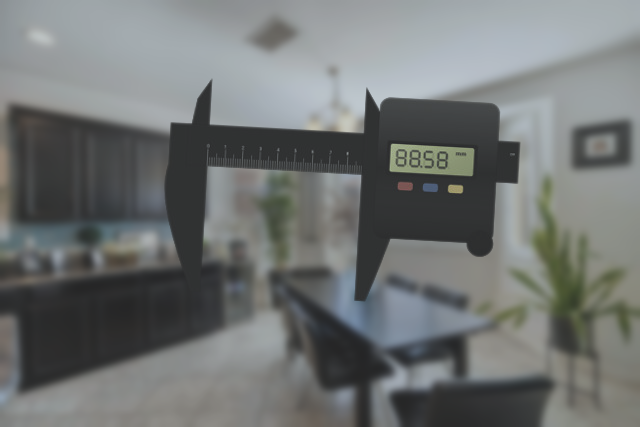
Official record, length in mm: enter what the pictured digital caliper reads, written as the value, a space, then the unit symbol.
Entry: 88.58 mm
